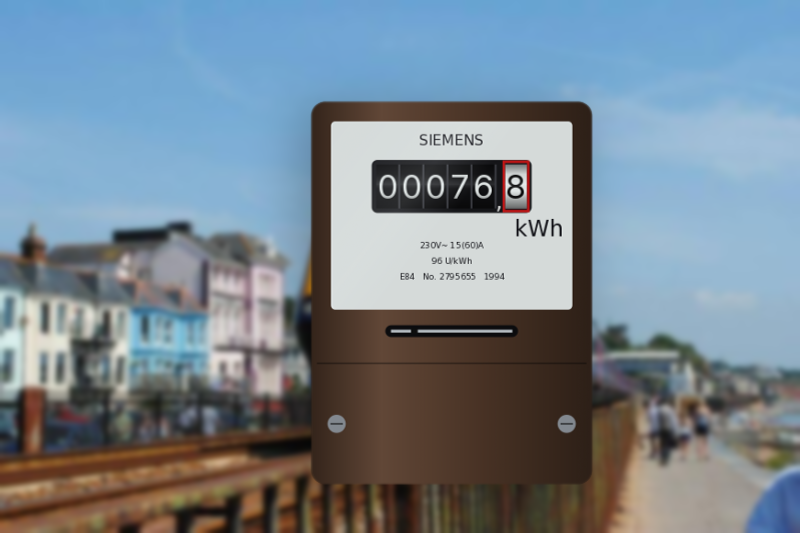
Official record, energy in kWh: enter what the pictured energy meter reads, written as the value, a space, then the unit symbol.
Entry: 76.8 kWh
